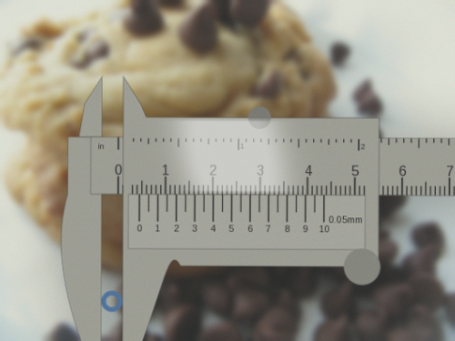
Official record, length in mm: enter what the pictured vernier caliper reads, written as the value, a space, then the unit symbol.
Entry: 4.5 mm
